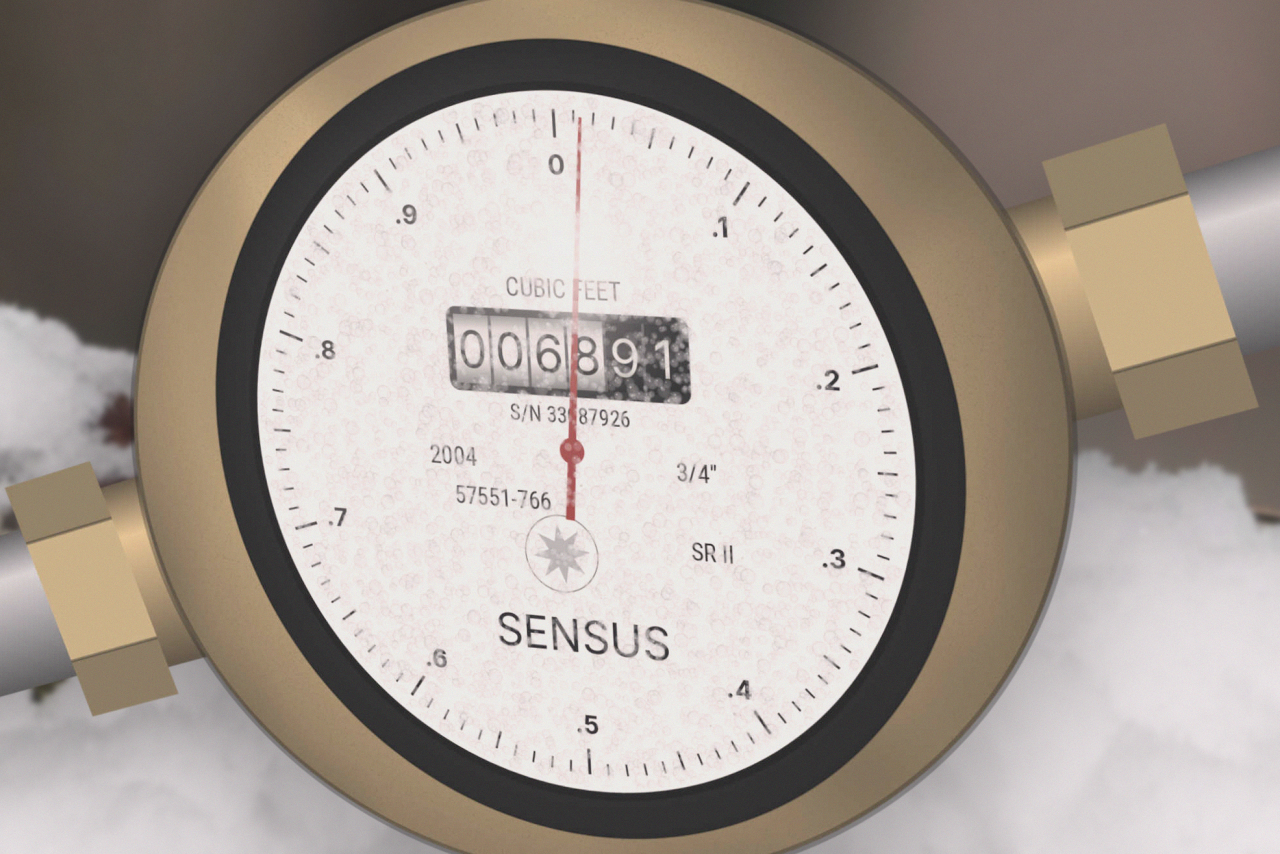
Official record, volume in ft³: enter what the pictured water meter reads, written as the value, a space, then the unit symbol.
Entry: 6891.01 ft³
